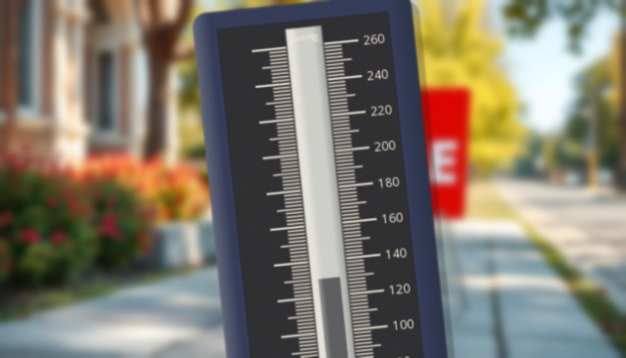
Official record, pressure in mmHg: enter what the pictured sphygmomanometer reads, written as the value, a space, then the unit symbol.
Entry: 130 mmHg
